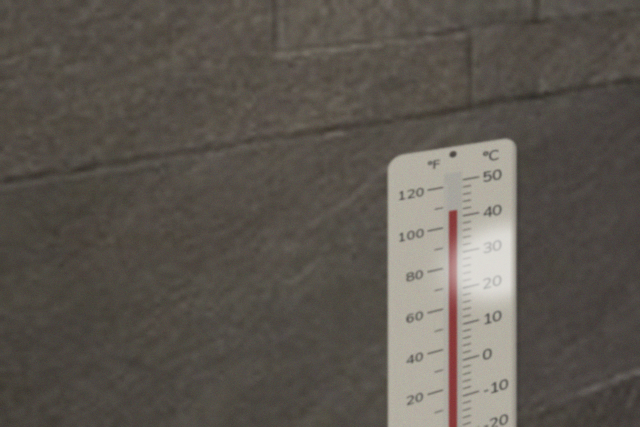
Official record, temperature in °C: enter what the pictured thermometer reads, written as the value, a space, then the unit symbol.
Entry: 42 °C
